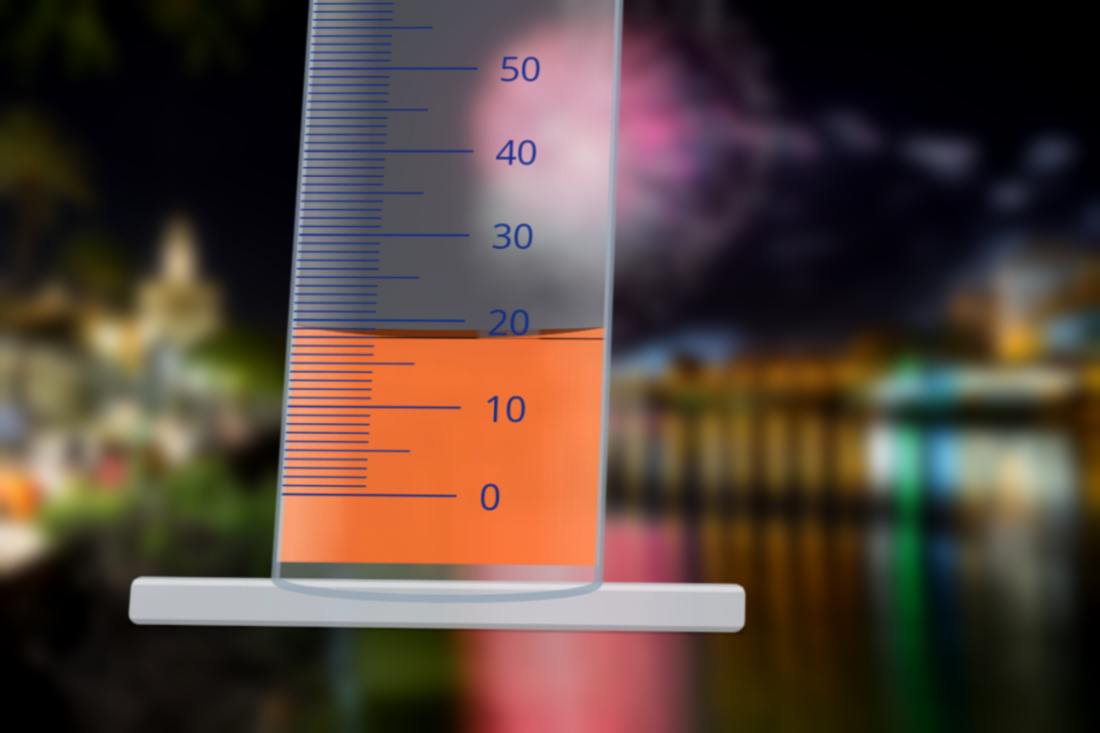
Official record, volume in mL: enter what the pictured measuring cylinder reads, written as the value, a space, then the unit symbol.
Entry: 18 mL
